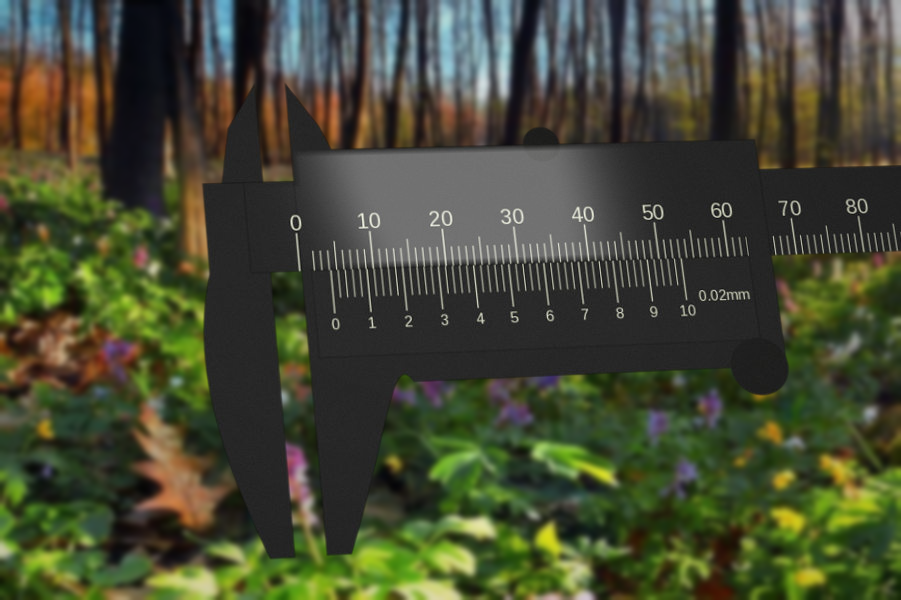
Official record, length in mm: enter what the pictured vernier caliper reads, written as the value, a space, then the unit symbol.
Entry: 4.2 mm
